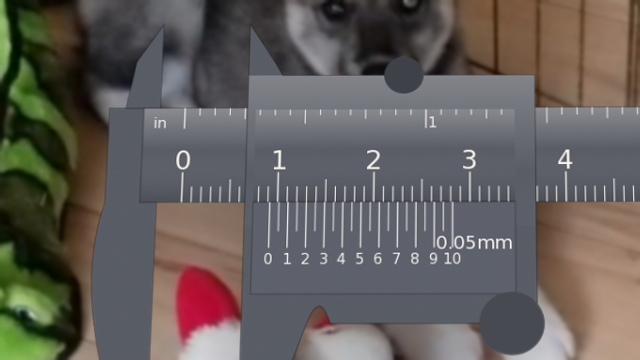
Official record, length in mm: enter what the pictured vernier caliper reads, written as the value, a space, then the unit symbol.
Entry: 9.2 mm
